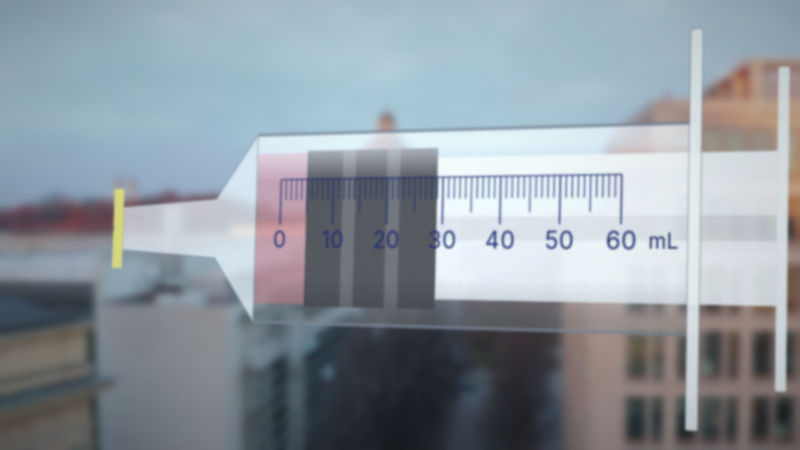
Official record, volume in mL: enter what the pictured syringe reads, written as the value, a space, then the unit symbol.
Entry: 5 mL
